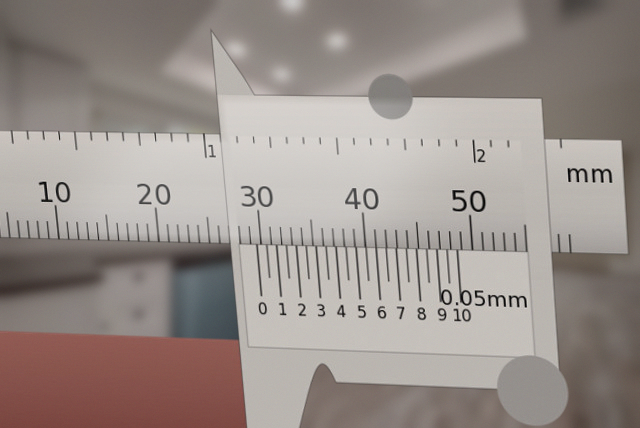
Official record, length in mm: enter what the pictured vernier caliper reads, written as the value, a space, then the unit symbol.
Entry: 29.6 mm
